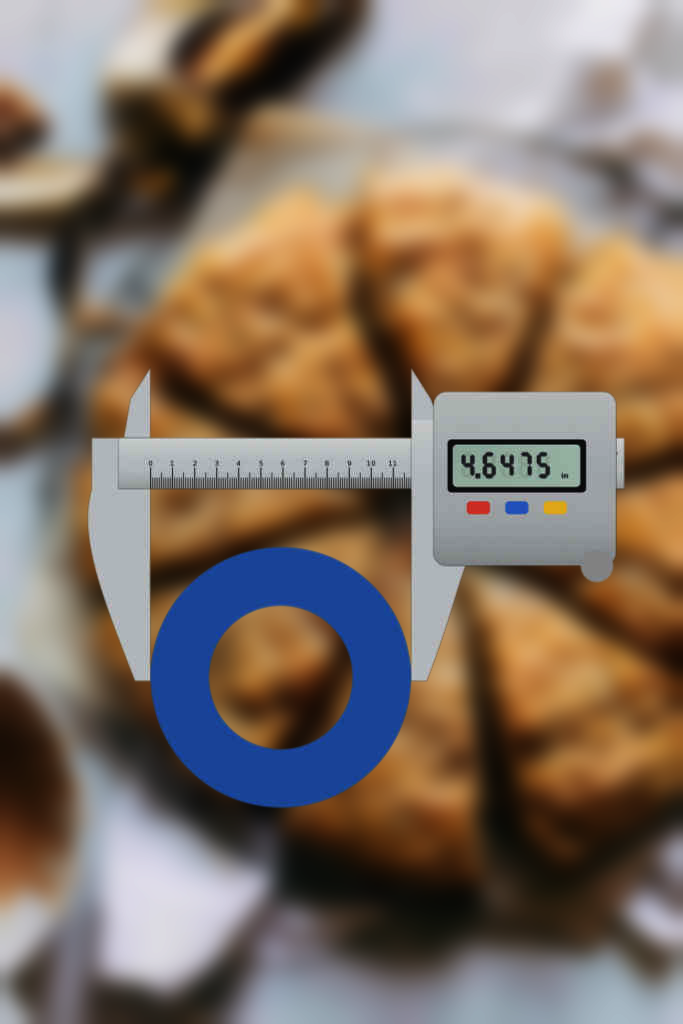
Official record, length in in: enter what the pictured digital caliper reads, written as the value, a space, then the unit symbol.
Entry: 4.6475 in
